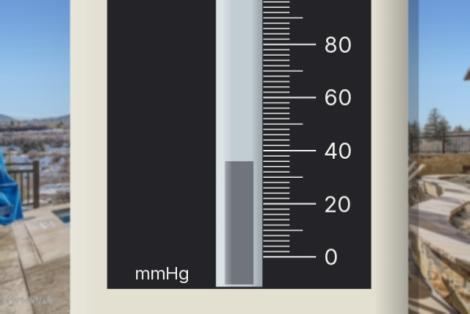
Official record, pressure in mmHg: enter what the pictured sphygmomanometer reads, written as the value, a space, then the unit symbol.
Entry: 36 mmHg
